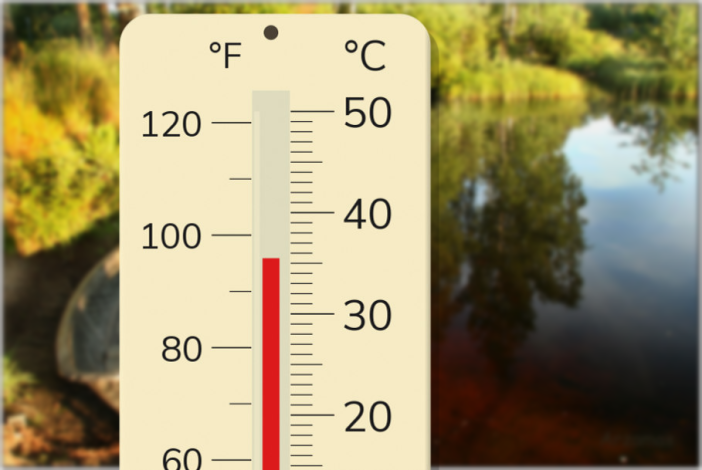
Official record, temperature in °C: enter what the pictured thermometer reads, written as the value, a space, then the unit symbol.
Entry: 35.5 °C
